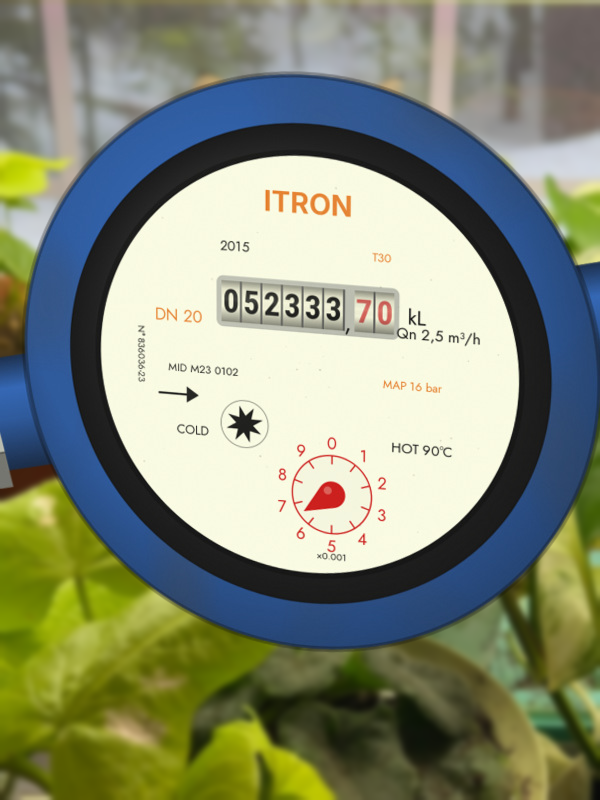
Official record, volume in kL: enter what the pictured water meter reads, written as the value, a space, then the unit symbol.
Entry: 52333.706 kL
